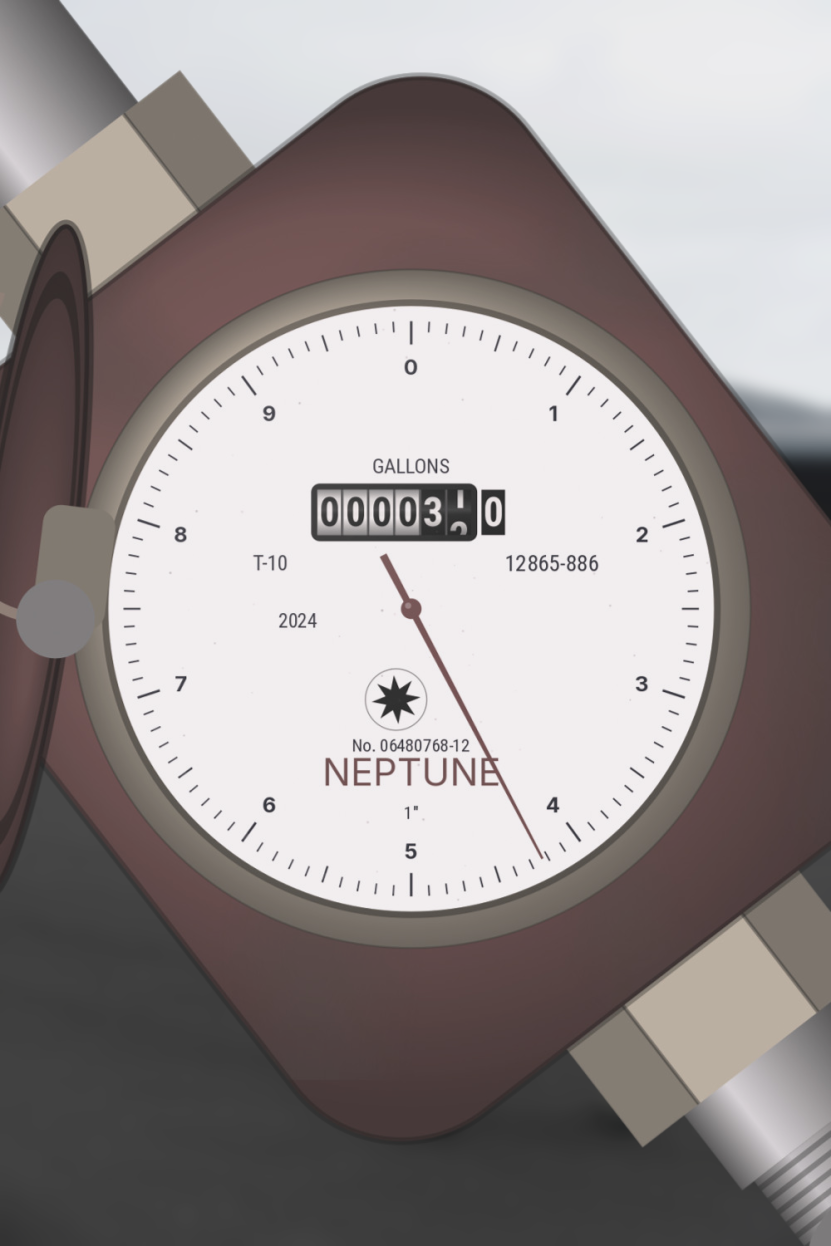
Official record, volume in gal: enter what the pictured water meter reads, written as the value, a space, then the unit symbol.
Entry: 314.2 gal
